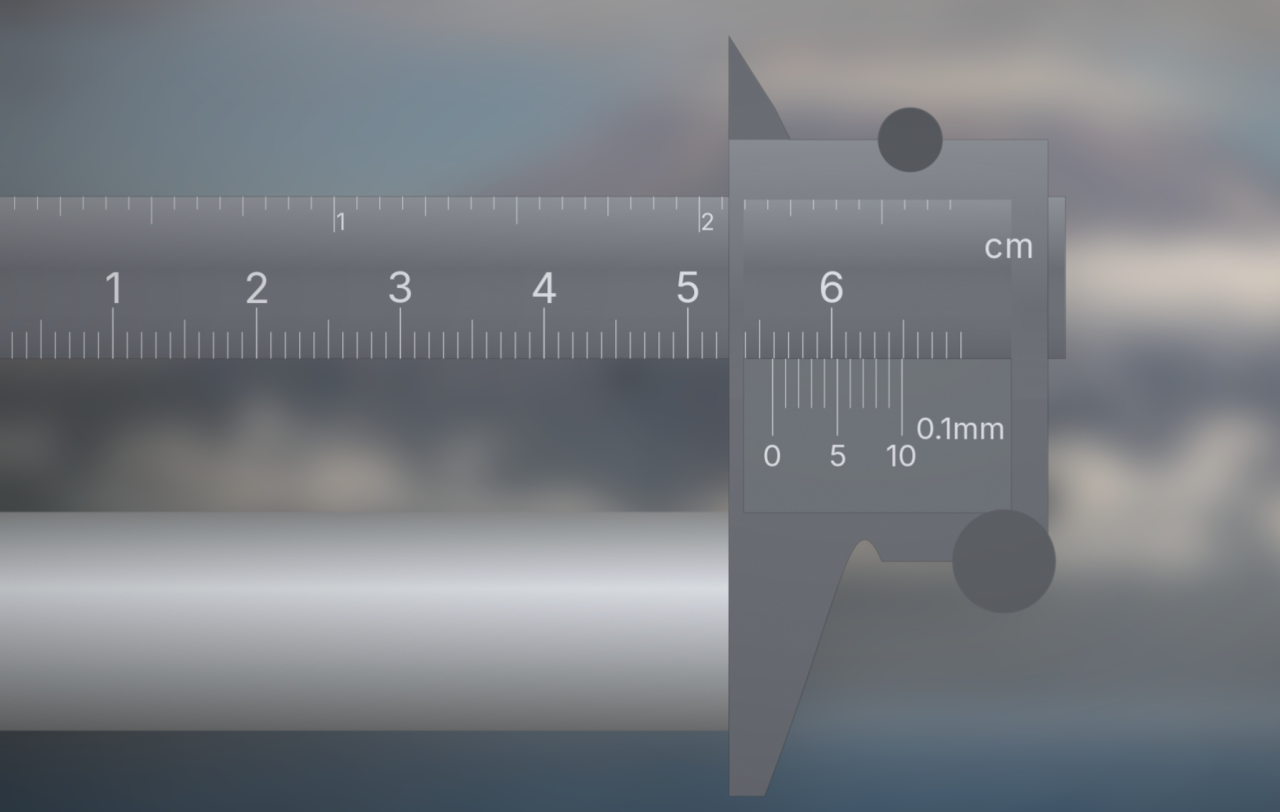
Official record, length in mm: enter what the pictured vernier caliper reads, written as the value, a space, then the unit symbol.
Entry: 55.9 mm
